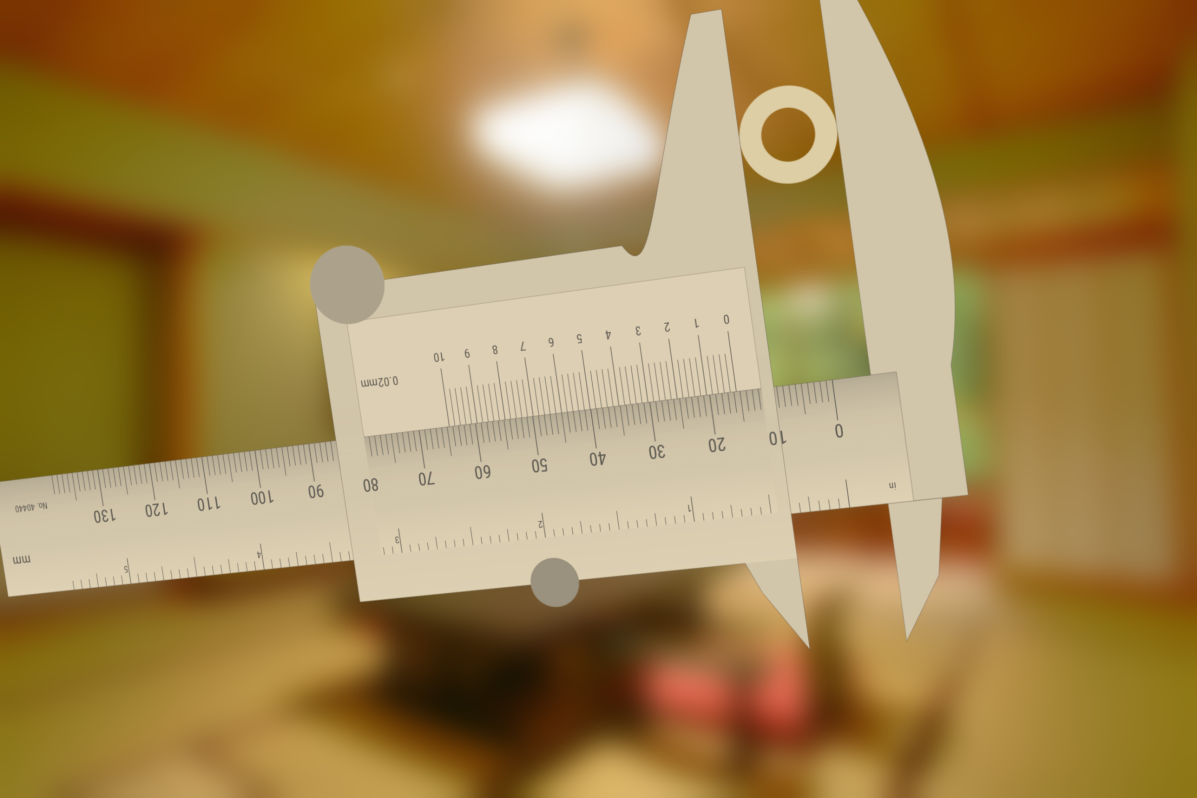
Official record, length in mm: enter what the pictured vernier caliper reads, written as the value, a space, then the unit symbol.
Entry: 15.6 mm
